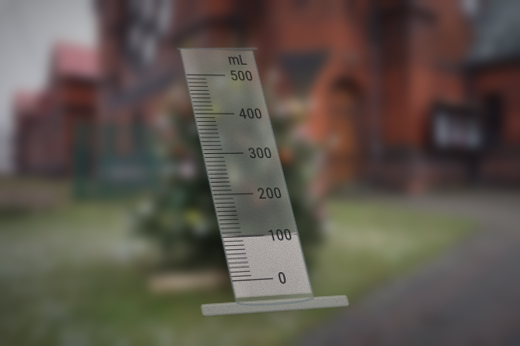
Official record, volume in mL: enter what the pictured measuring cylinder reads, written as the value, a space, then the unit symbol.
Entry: 100 mL
